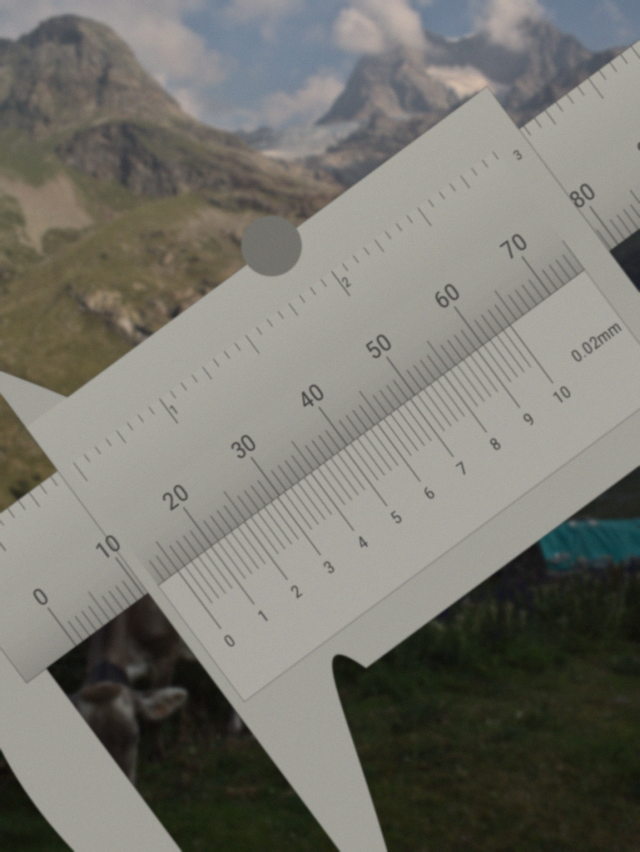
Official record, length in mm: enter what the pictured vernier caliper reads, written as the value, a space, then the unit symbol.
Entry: 15.0 mm
